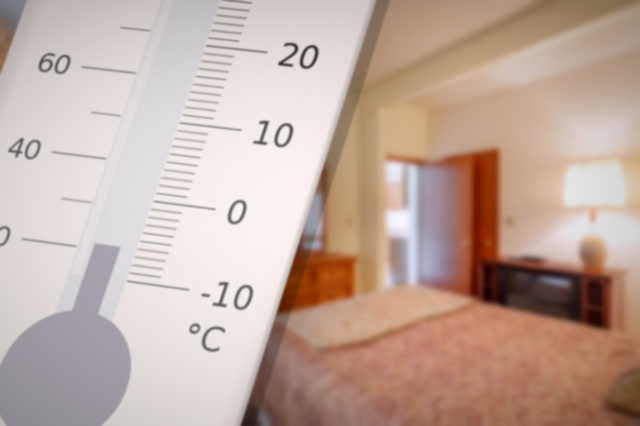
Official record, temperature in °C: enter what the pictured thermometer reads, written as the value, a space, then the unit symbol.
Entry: -6 °C
